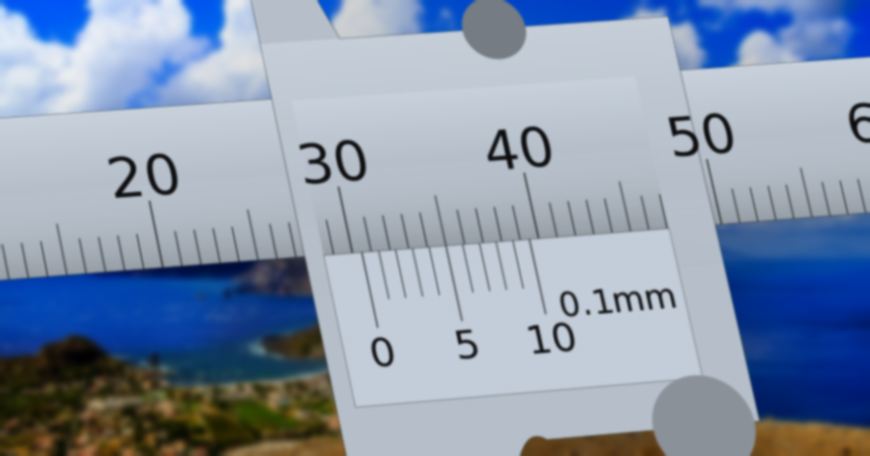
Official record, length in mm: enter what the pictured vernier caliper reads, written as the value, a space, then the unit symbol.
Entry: 30.5 mm
